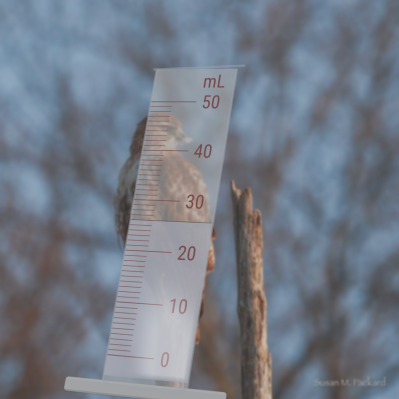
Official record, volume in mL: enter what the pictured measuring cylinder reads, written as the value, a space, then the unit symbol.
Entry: 26 mL
